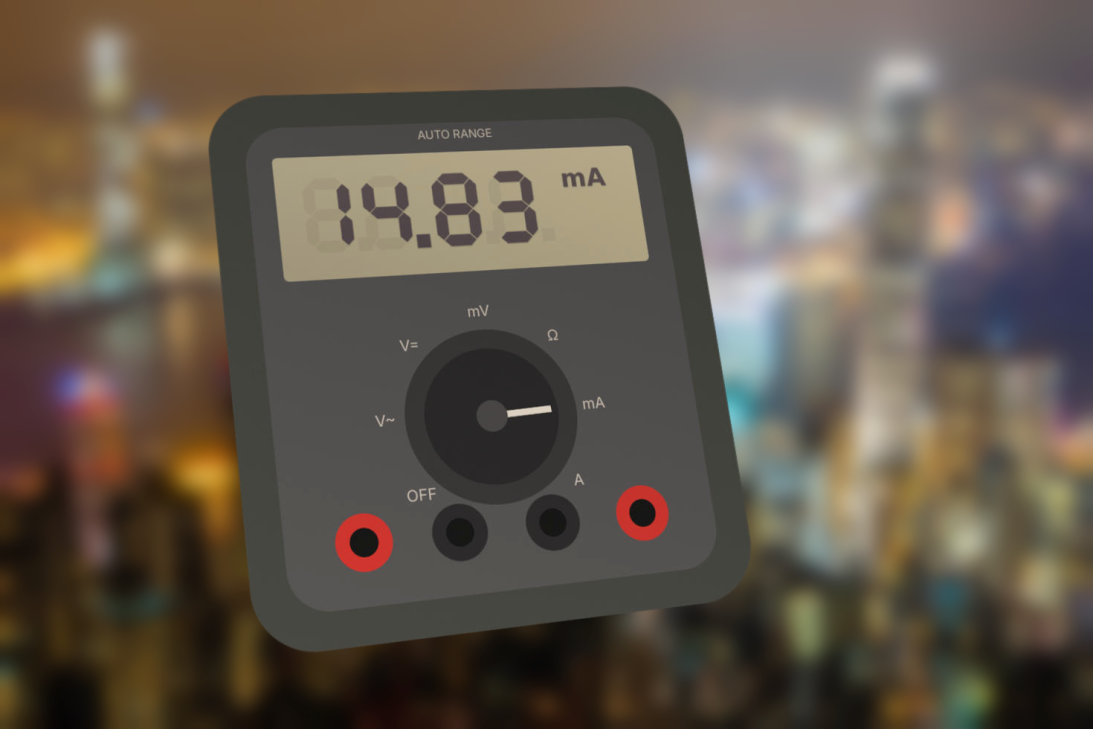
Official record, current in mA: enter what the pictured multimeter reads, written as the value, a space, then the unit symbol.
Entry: 14.83 mA
